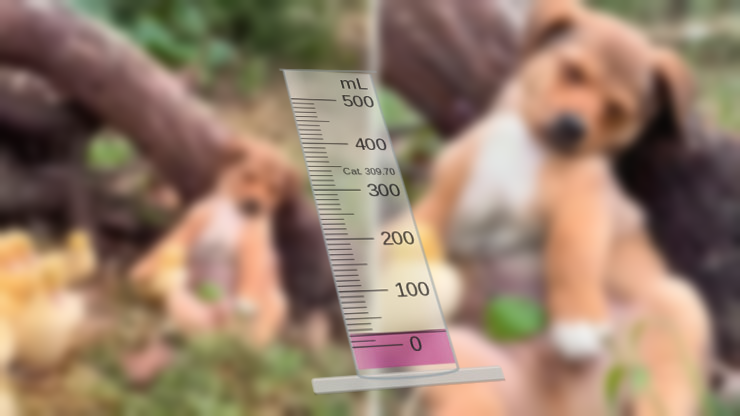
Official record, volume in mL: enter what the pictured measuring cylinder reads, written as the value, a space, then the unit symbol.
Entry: 20 mL
